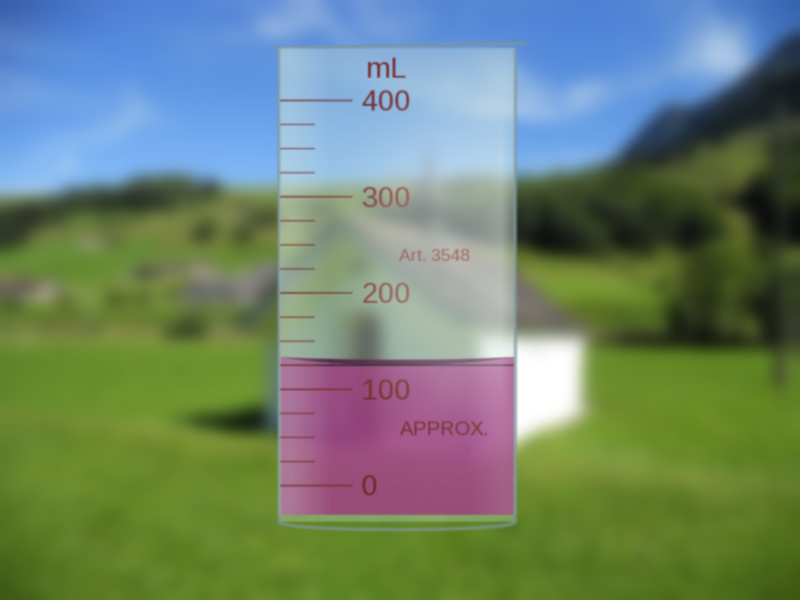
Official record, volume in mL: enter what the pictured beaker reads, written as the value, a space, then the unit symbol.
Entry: 125 mL
